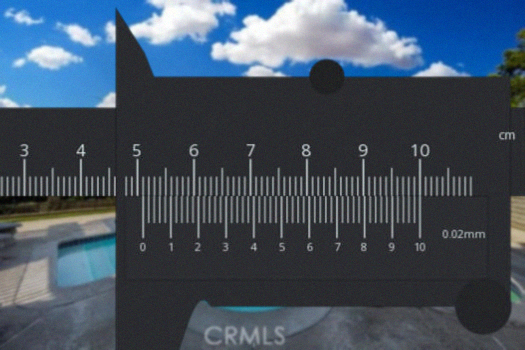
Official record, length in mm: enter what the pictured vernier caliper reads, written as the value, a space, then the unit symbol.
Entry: 51.0 mm
